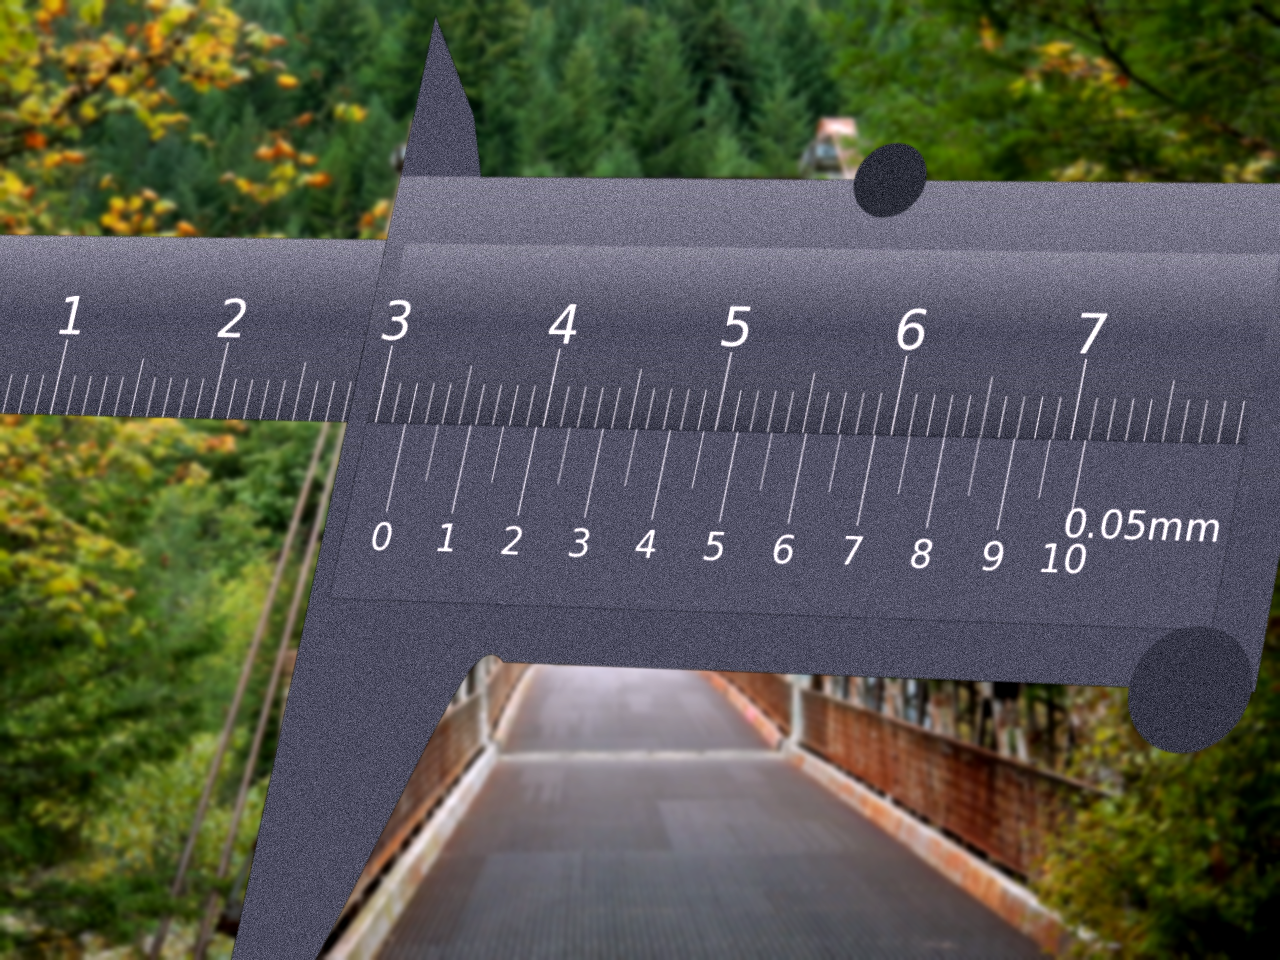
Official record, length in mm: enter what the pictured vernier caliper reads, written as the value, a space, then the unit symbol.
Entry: 31.8 mm
